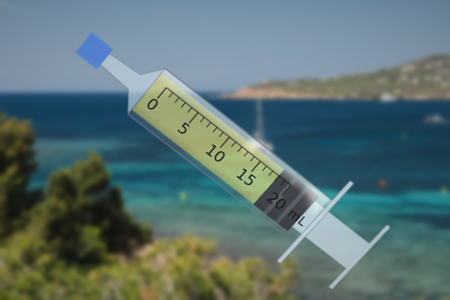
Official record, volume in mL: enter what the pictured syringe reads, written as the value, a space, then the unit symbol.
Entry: 18 mL
